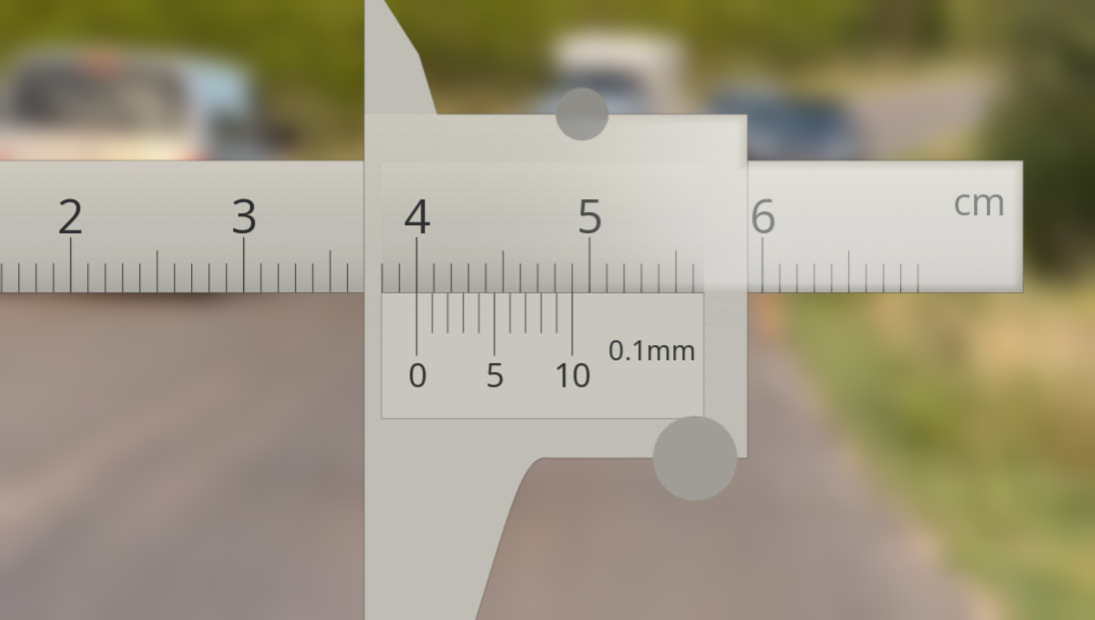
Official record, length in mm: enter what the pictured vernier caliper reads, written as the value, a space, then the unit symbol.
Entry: 40.0 mm
